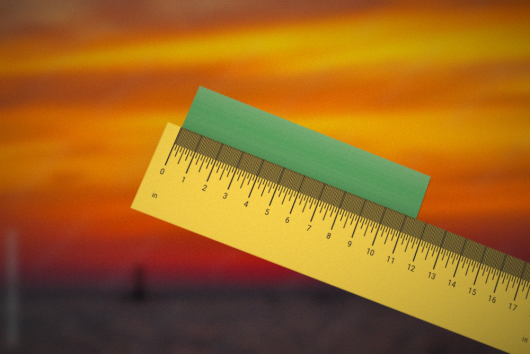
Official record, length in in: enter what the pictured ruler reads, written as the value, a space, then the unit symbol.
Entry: 11.5 in
